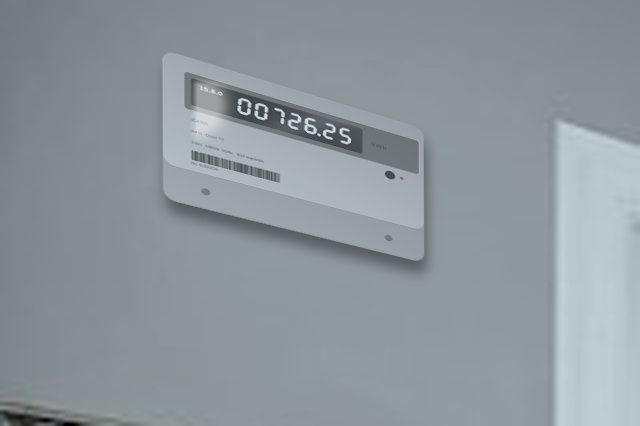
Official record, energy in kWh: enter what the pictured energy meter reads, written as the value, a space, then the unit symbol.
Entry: 726.25 kWh
